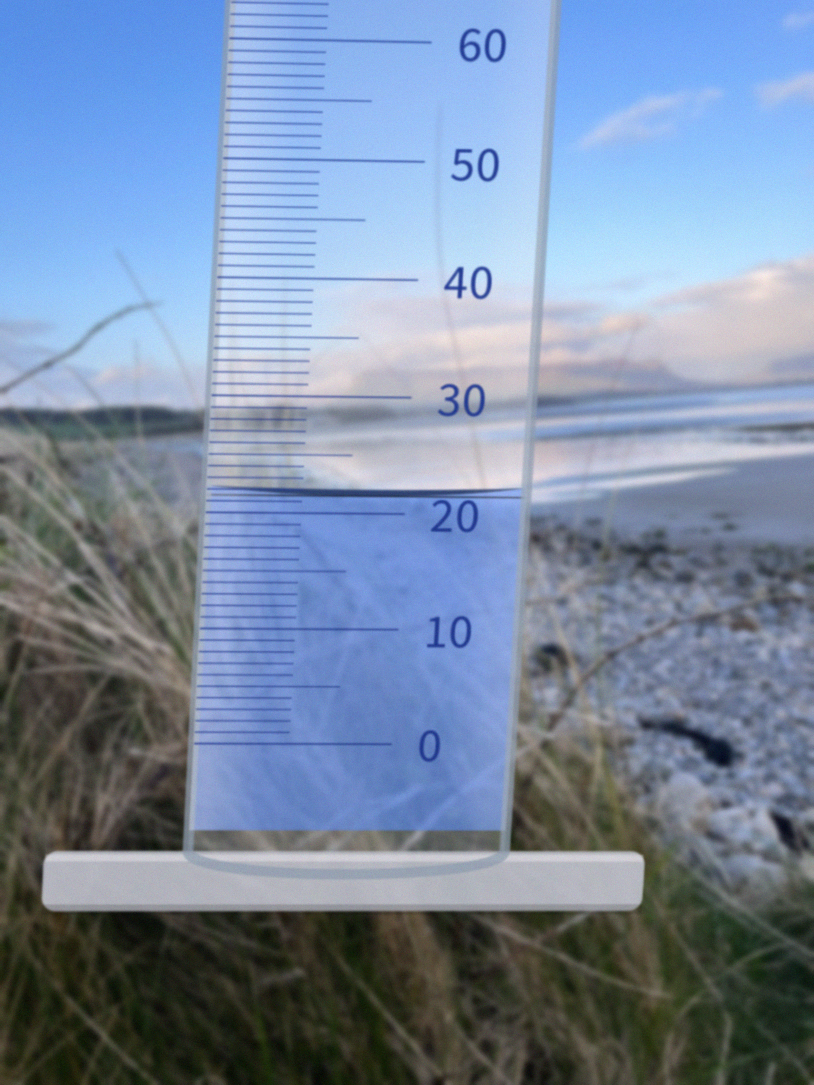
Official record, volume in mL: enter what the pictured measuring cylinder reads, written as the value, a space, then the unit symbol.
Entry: 21.5 mL
